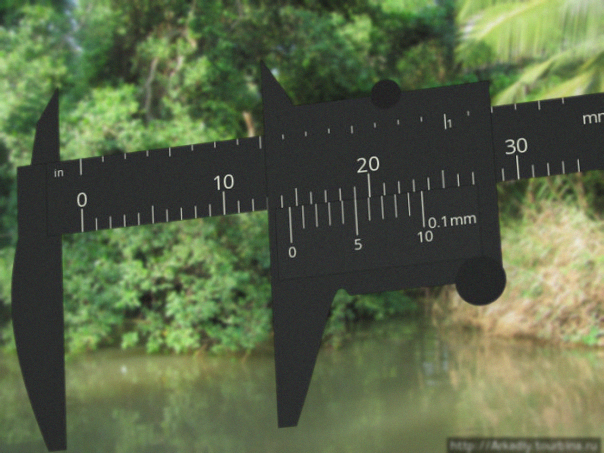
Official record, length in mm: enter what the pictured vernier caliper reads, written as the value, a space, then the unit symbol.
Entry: 14.5 mm
